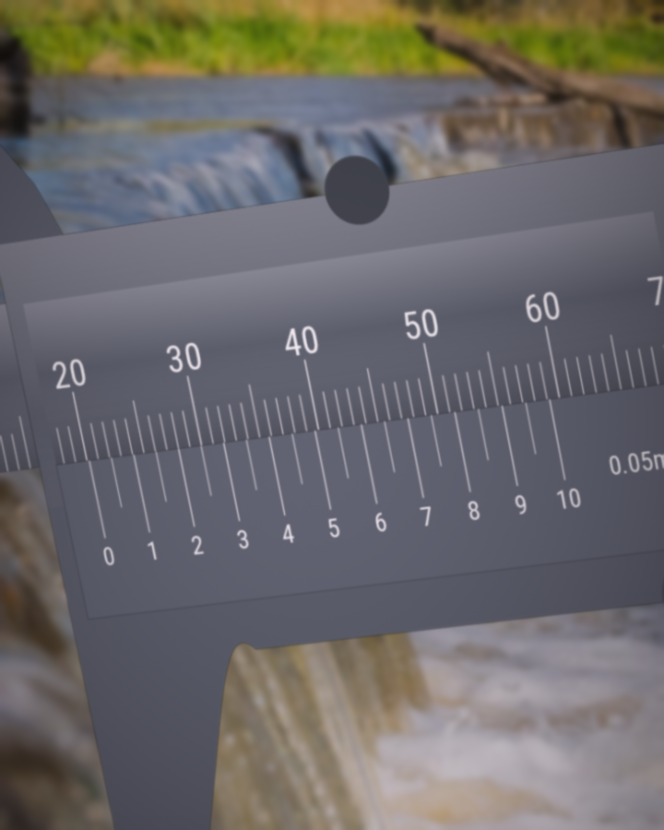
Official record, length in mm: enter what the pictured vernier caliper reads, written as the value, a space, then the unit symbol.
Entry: 20.2 mm
